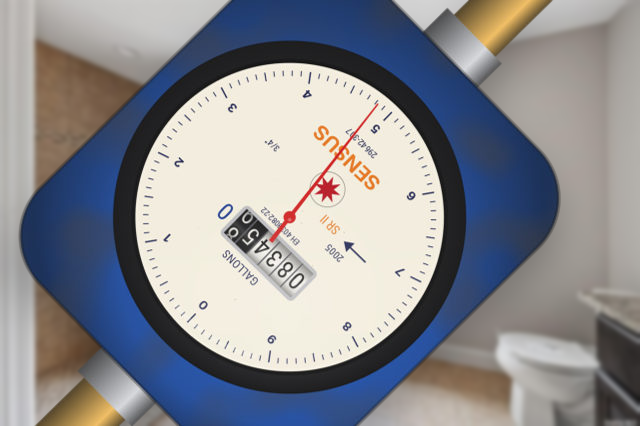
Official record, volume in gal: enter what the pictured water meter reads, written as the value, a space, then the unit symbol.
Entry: 834584.8 gal
